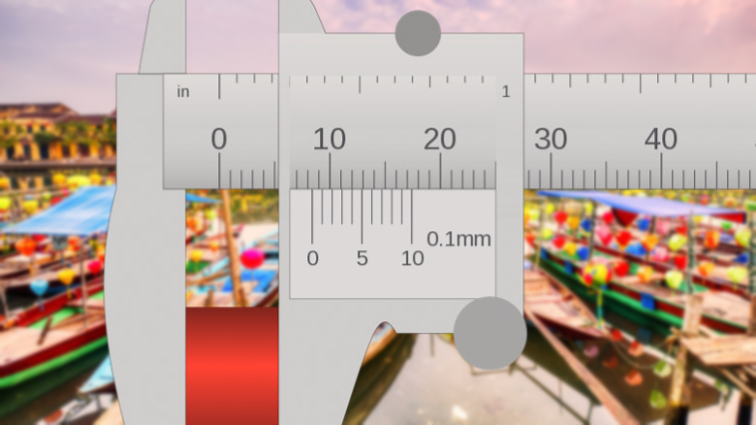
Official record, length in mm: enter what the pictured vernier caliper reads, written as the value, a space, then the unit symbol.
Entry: 8.4 mm
